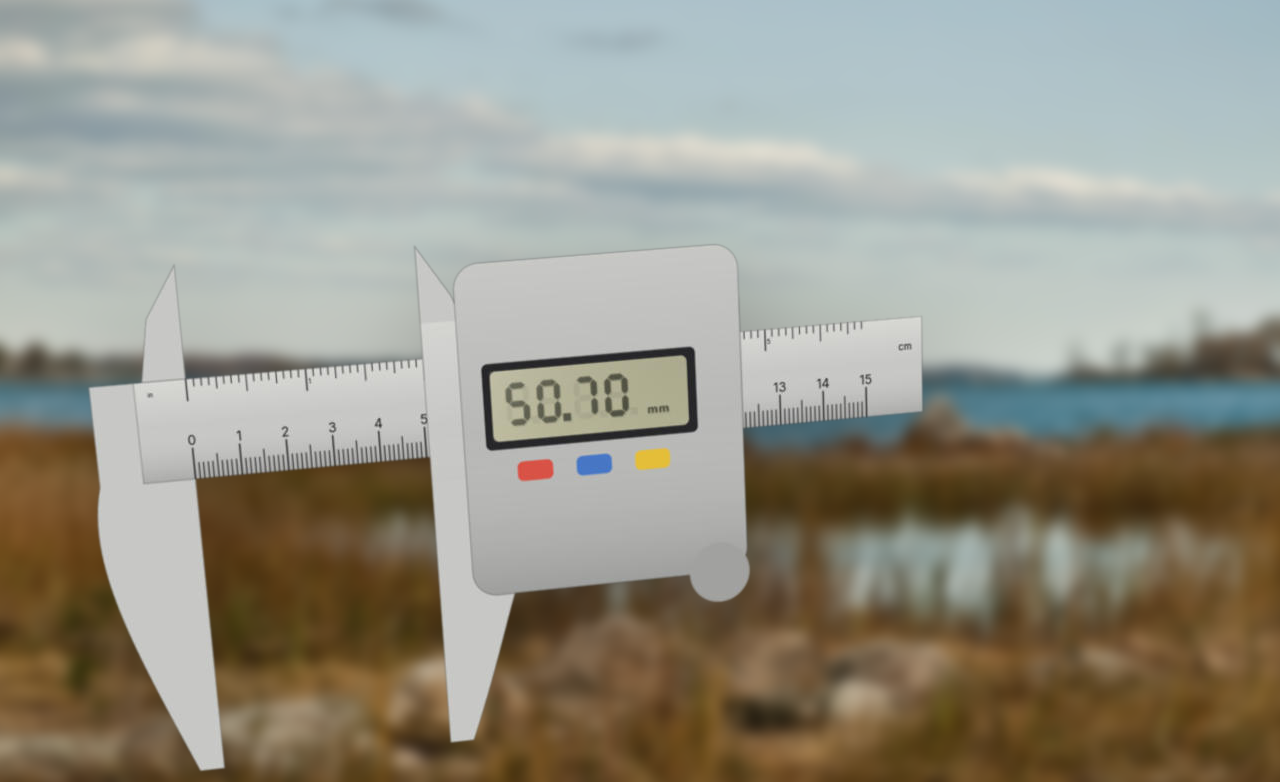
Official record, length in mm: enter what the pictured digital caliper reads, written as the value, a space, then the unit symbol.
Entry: 50.70 mm
